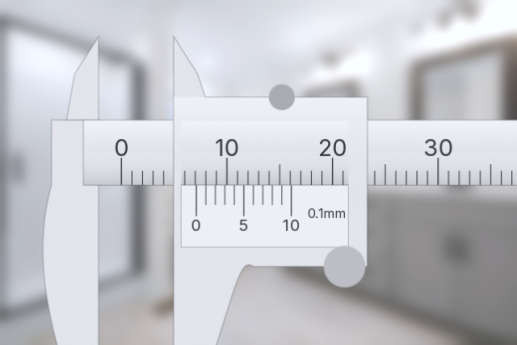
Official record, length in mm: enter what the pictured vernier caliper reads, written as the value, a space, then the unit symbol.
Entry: 7.1 mm
